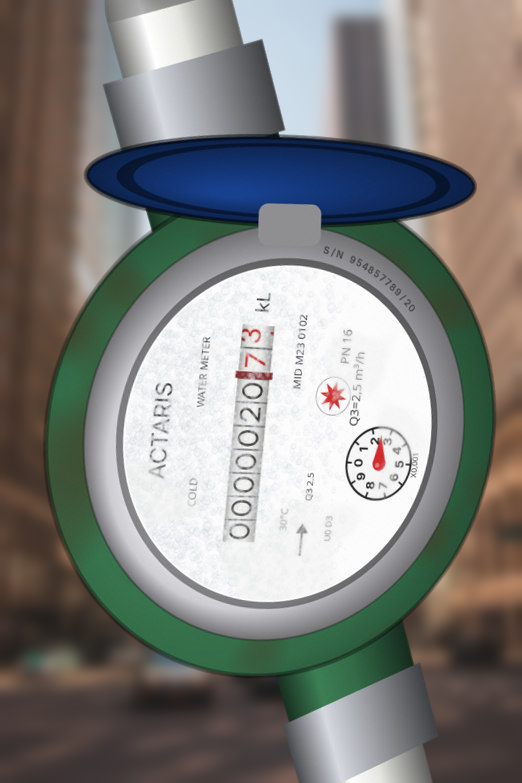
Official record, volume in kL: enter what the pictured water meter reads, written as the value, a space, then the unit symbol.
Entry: 20.732 kL
